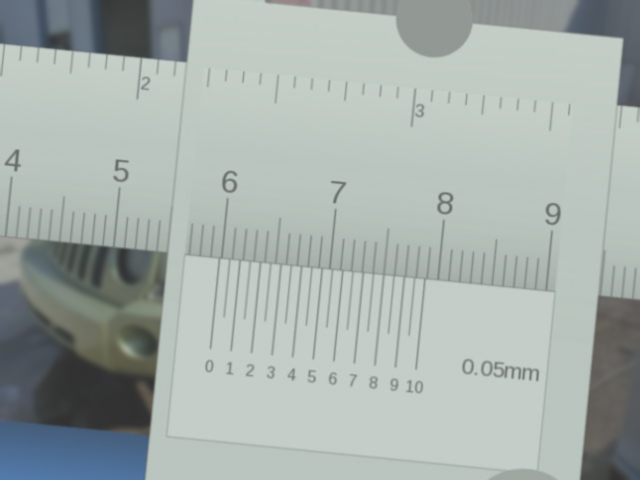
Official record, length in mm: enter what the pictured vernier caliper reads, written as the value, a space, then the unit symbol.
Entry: 59.8 mm
